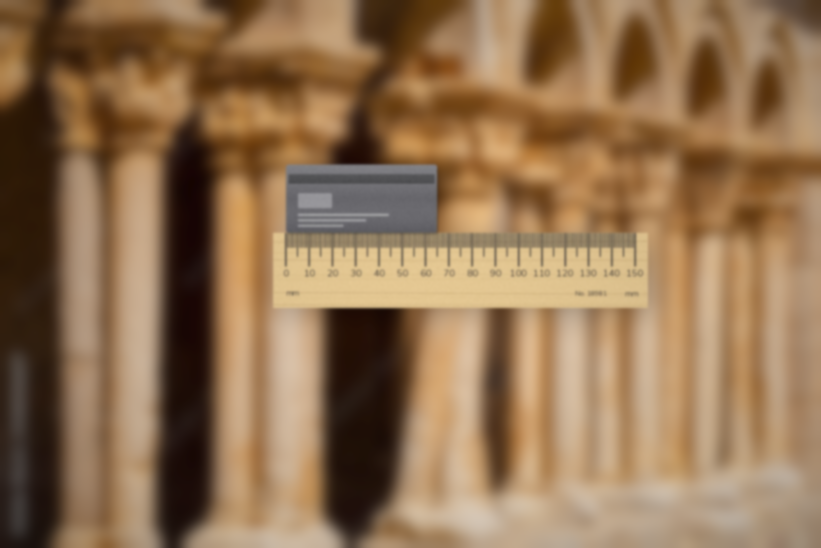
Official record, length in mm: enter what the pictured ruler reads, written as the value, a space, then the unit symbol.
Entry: 65 mm
